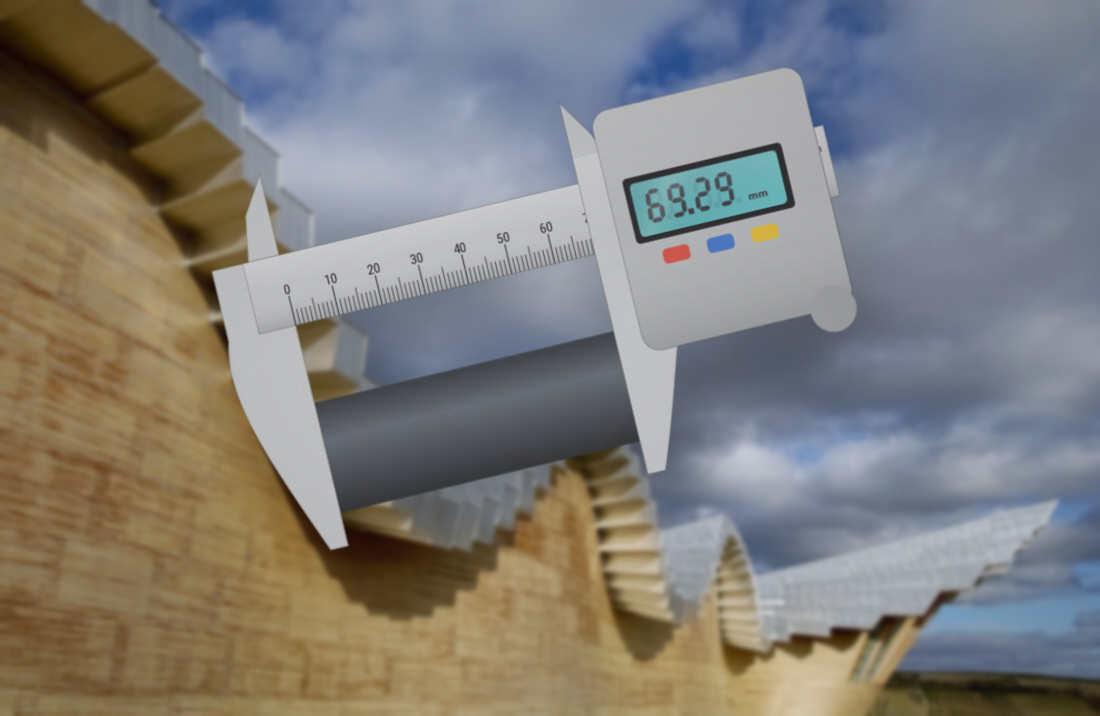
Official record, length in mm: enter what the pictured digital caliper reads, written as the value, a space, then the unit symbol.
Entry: 69.29 mm
